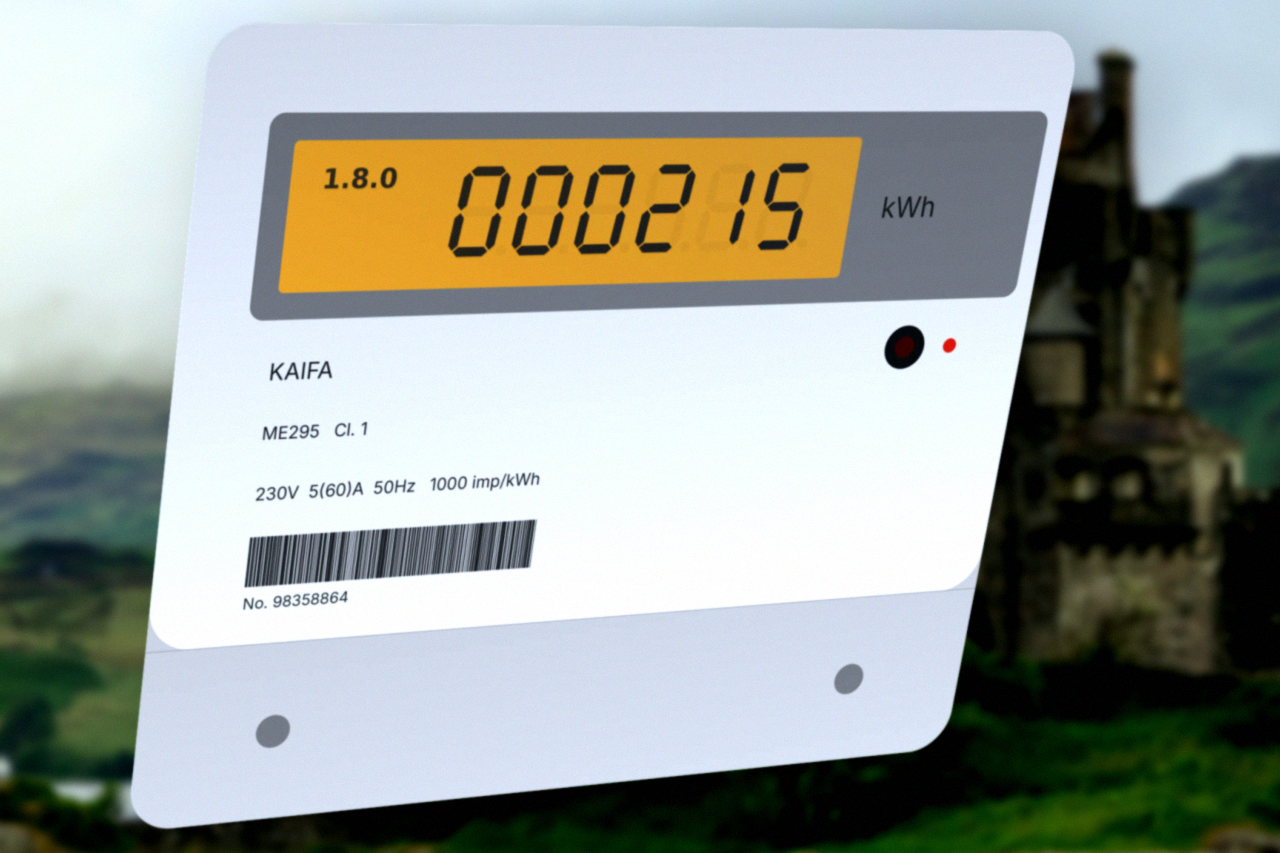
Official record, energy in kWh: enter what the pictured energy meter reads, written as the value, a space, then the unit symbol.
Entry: 215 kWh
